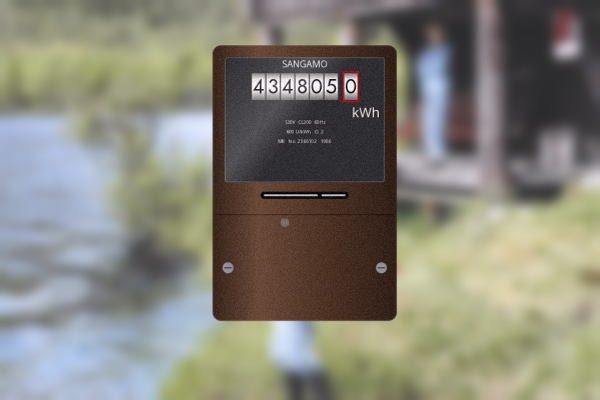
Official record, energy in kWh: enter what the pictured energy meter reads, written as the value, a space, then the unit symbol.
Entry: 434805.0 kWh
